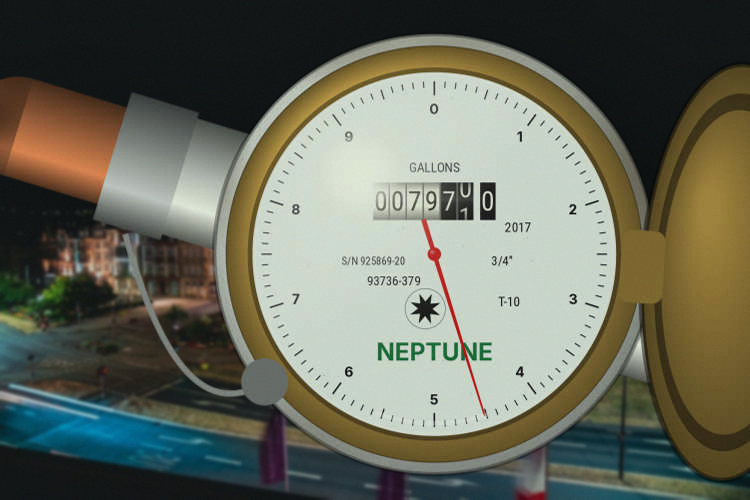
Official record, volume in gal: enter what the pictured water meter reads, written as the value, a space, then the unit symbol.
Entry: 79704.5 gal
